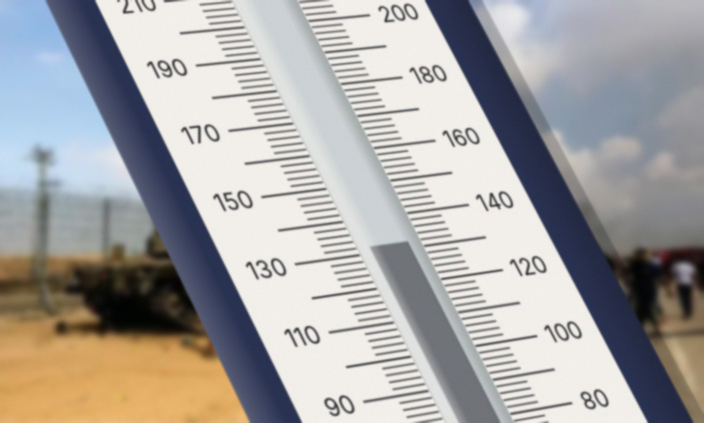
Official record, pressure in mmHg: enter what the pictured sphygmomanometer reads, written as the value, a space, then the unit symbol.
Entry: 132 mmHg
